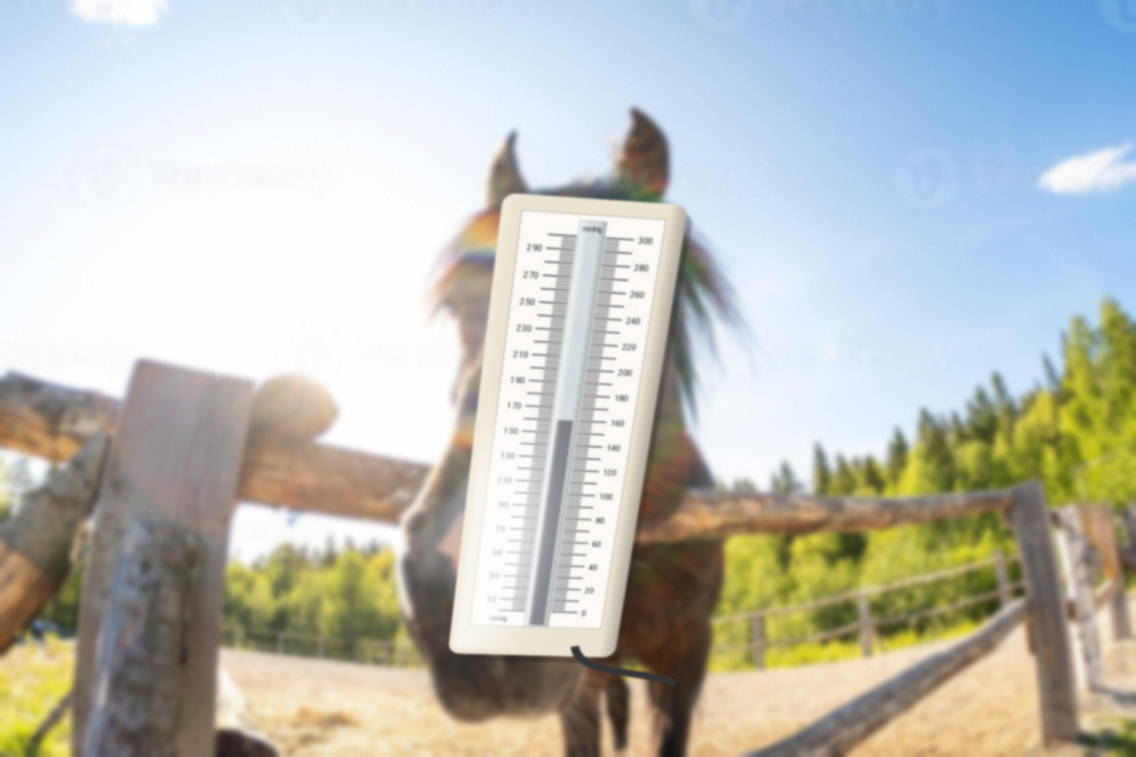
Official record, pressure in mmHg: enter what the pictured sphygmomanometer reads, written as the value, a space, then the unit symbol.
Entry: 160 mmHg
